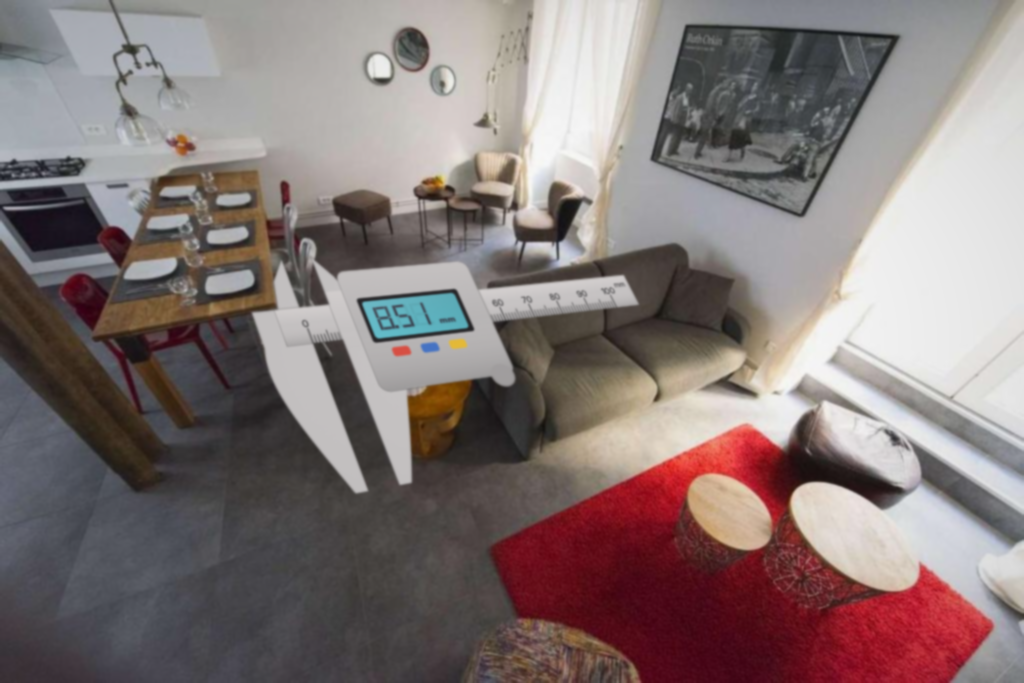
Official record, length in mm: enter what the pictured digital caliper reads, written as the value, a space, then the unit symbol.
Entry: 8.51 mm
